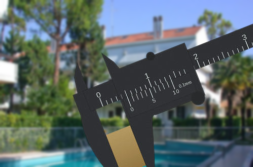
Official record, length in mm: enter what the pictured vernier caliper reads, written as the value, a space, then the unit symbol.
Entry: 5.0 mm
